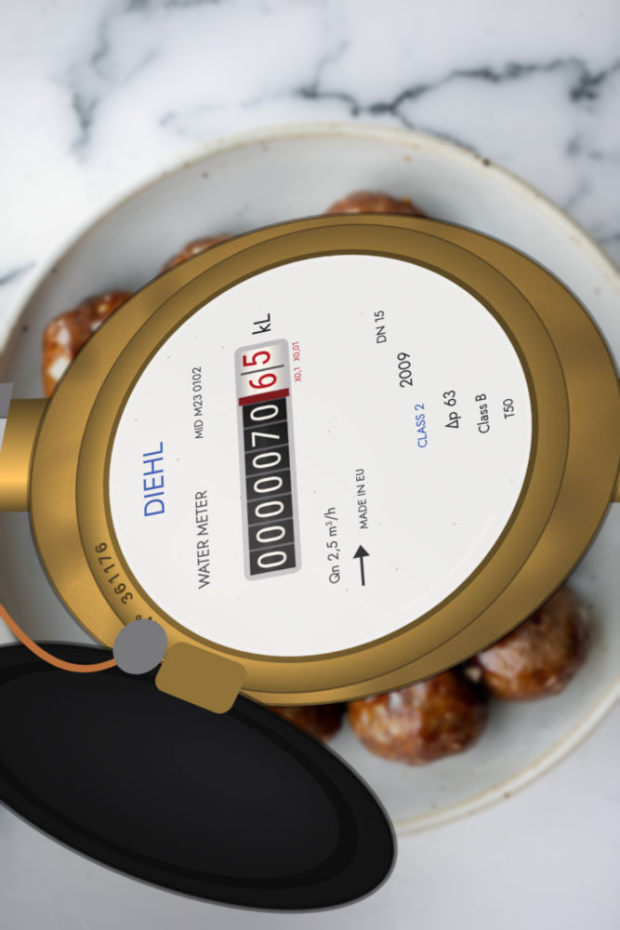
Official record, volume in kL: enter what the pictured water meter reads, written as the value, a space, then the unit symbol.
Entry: 70.65 kL
